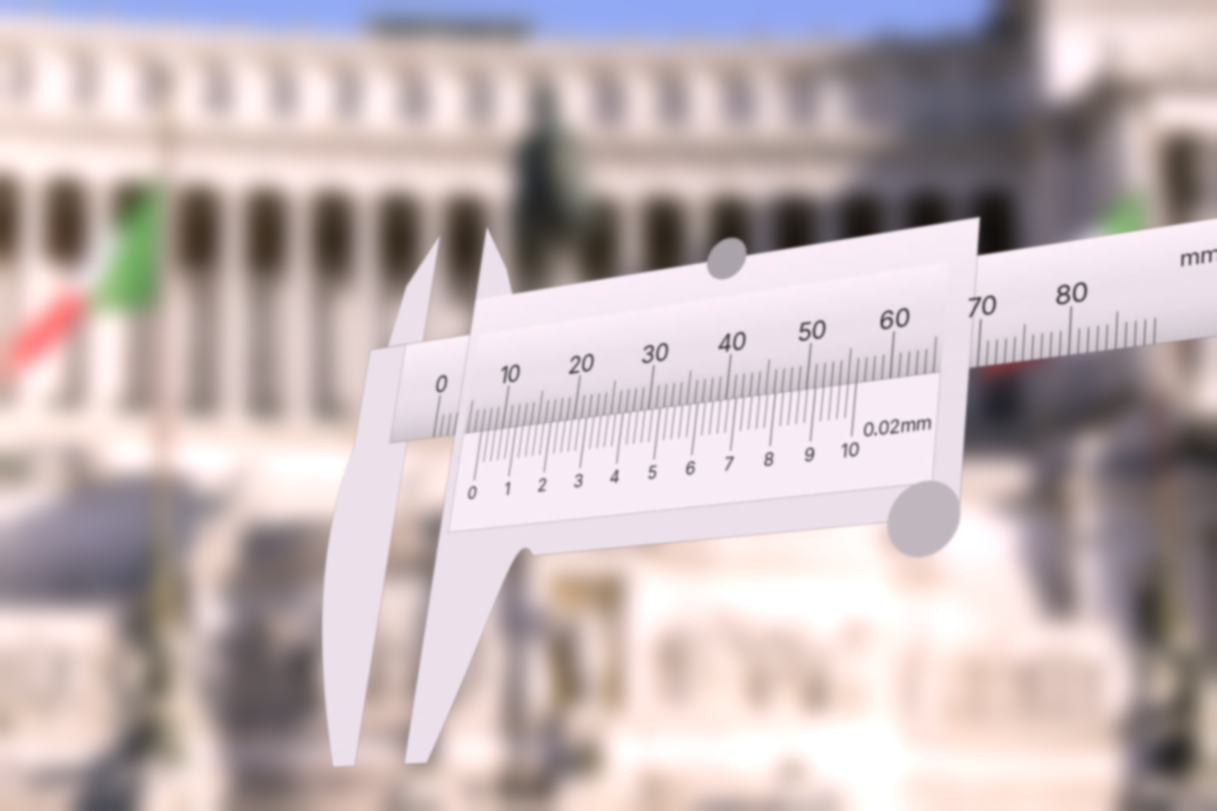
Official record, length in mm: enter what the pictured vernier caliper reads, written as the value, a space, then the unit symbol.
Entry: 7.0 mm
